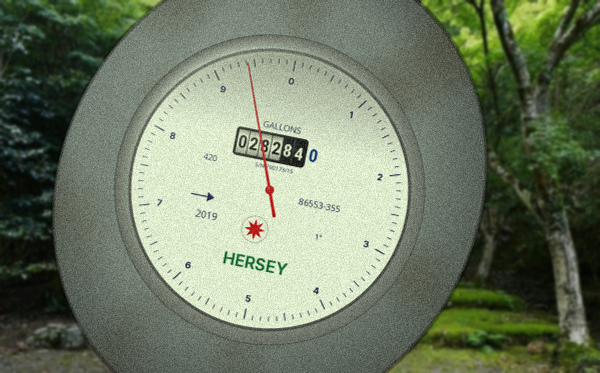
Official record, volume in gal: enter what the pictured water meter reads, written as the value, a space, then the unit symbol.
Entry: 282839.4 gal
